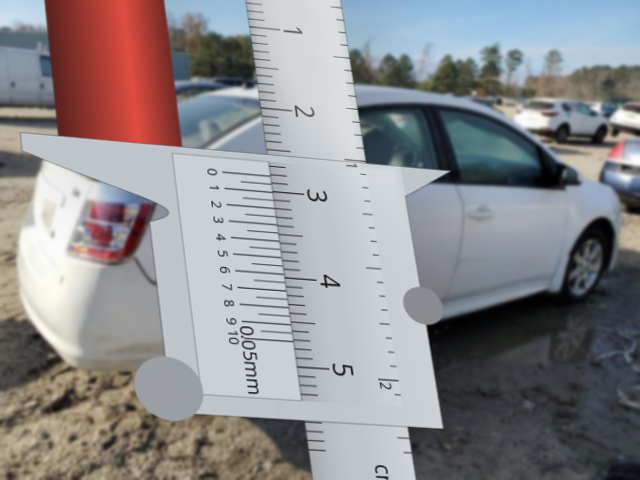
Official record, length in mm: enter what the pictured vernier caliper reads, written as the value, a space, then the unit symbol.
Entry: 28.2 mm
